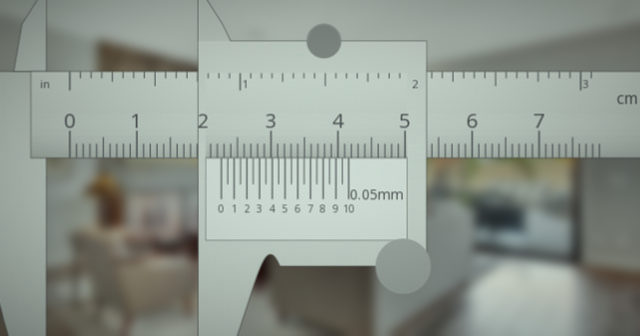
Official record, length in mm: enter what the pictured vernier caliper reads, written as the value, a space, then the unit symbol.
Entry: 22.6 mm
